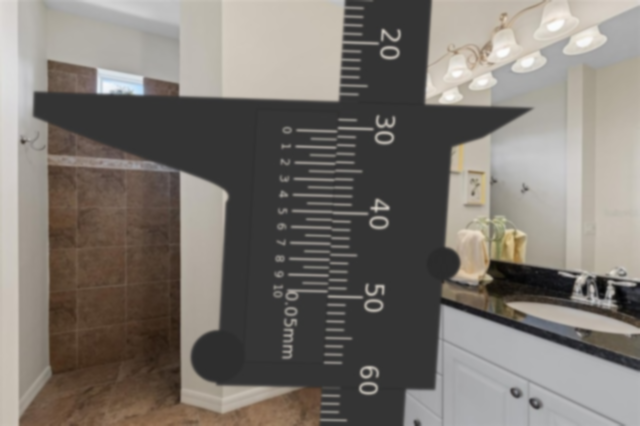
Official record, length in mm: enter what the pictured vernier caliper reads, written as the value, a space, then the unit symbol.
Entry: 30.4 mm
